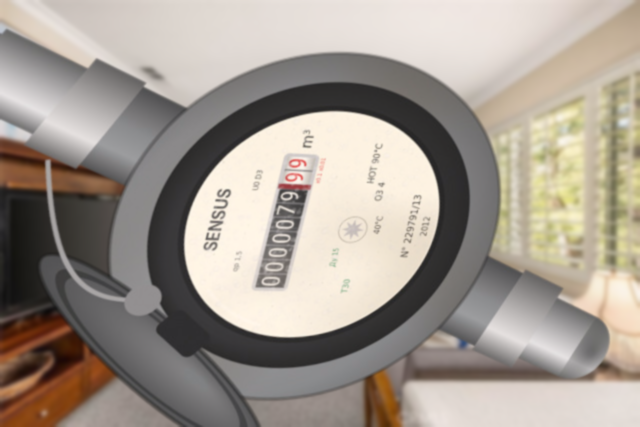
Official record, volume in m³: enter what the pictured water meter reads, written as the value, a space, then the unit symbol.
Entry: 79.99 m³
